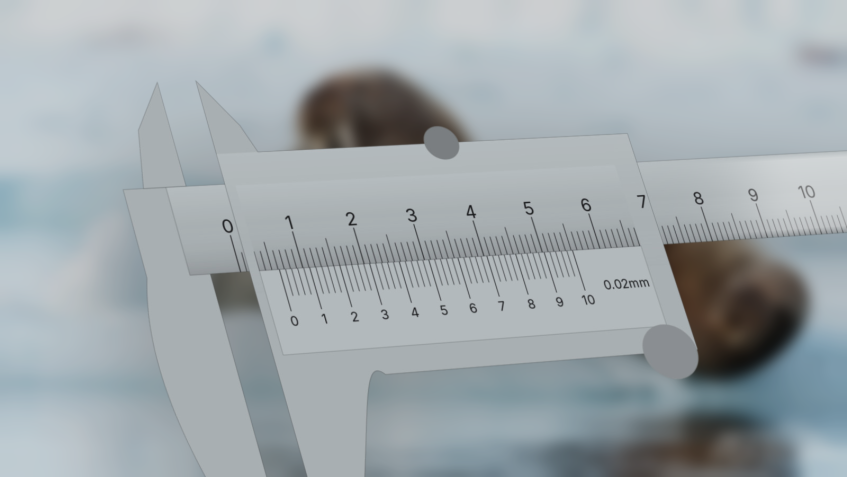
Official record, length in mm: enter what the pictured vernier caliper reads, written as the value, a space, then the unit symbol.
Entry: 6.2 mm
